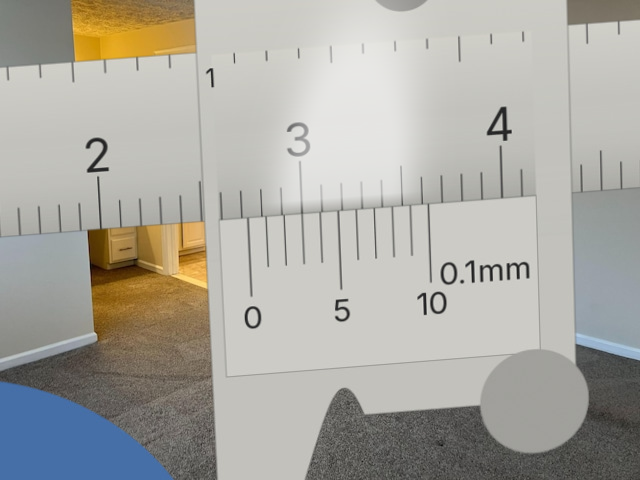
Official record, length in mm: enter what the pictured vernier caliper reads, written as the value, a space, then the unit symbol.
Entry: 27.3 mm
